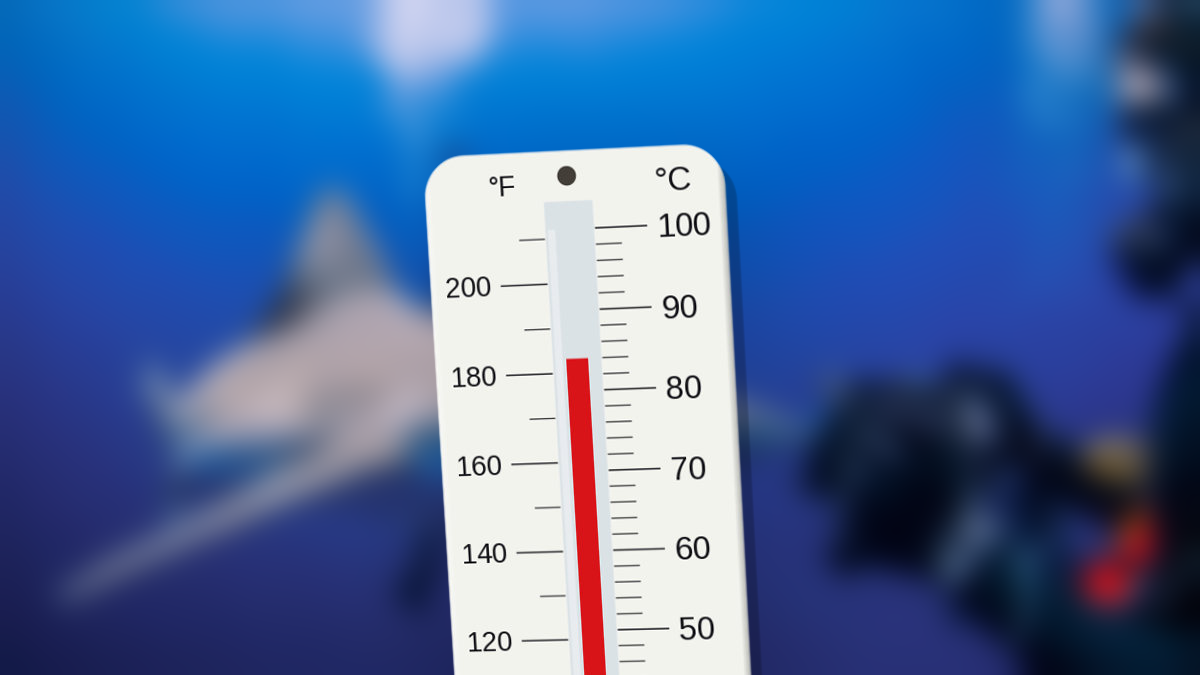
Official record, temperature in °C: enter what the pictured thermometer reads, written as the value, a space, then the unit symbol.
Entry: 84 °C
